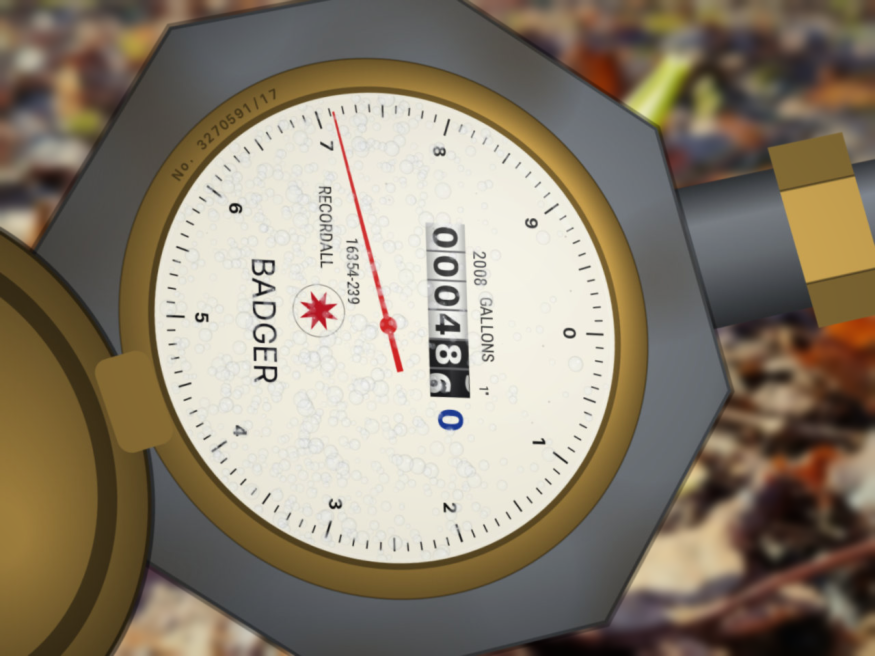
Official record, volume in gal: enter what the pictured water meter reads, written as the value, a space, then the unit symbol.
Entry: 4857.1 gal
